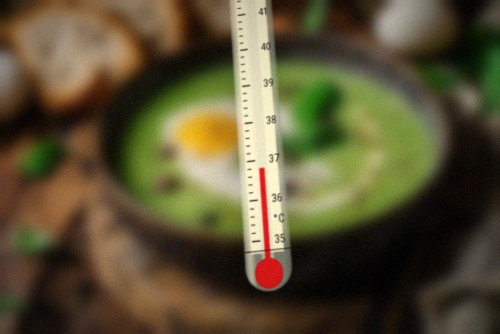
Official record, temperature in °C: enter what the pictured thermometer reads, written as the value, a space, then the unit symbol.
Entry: 36.8 °C
